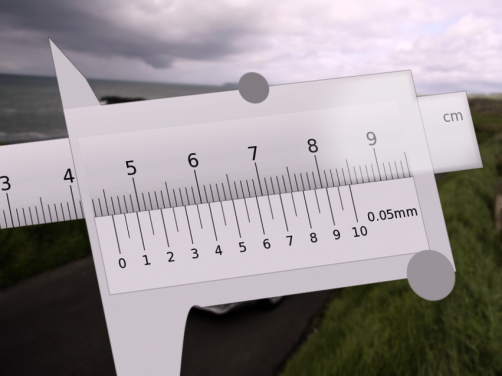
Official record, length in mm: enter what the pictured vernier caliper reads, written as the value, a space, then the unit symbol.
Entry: 45.6 mm
